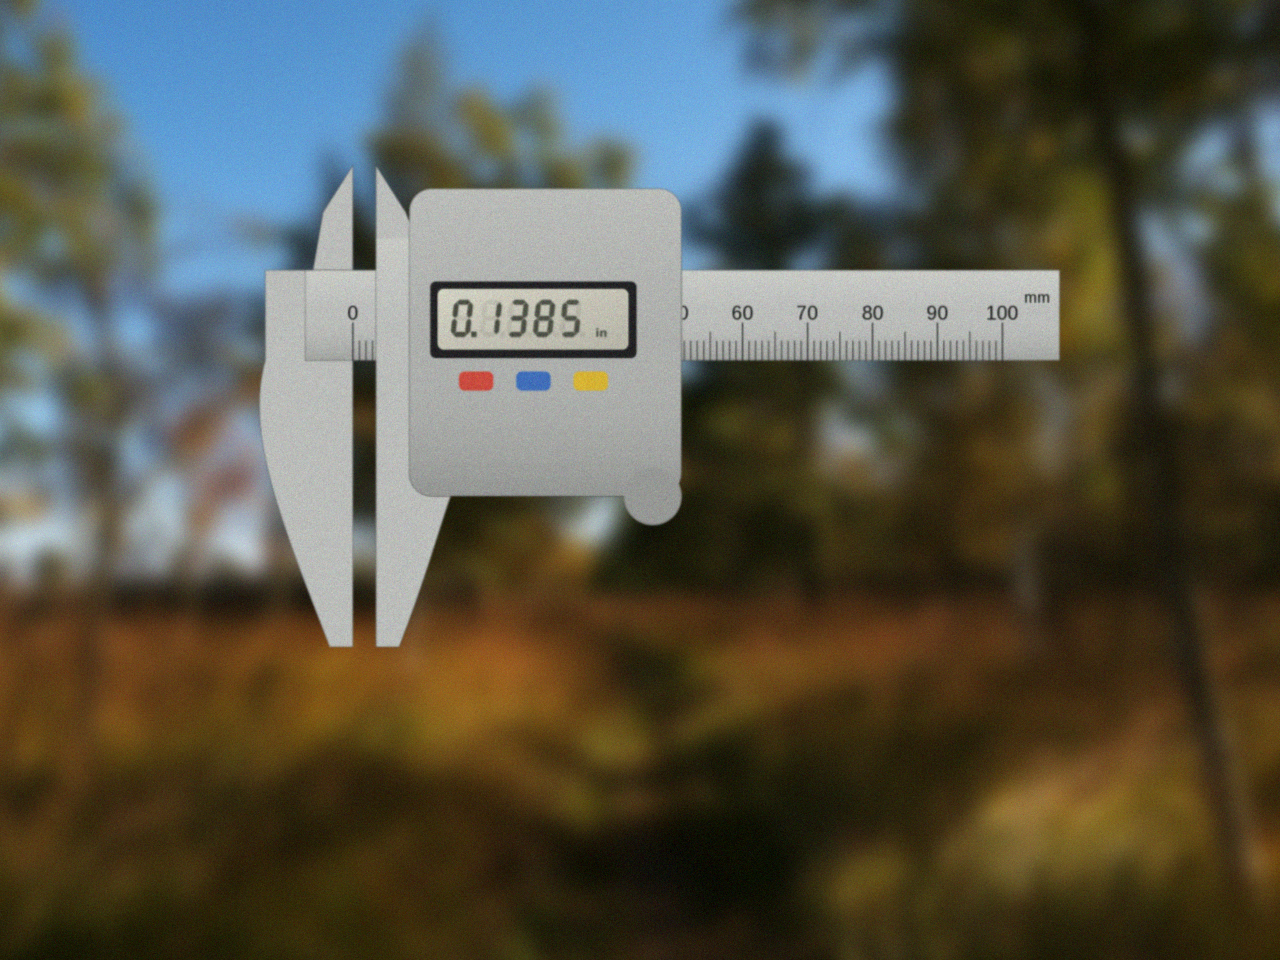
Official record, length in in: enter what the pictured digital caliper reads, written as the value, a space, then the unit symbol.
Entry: 0.1385 in
